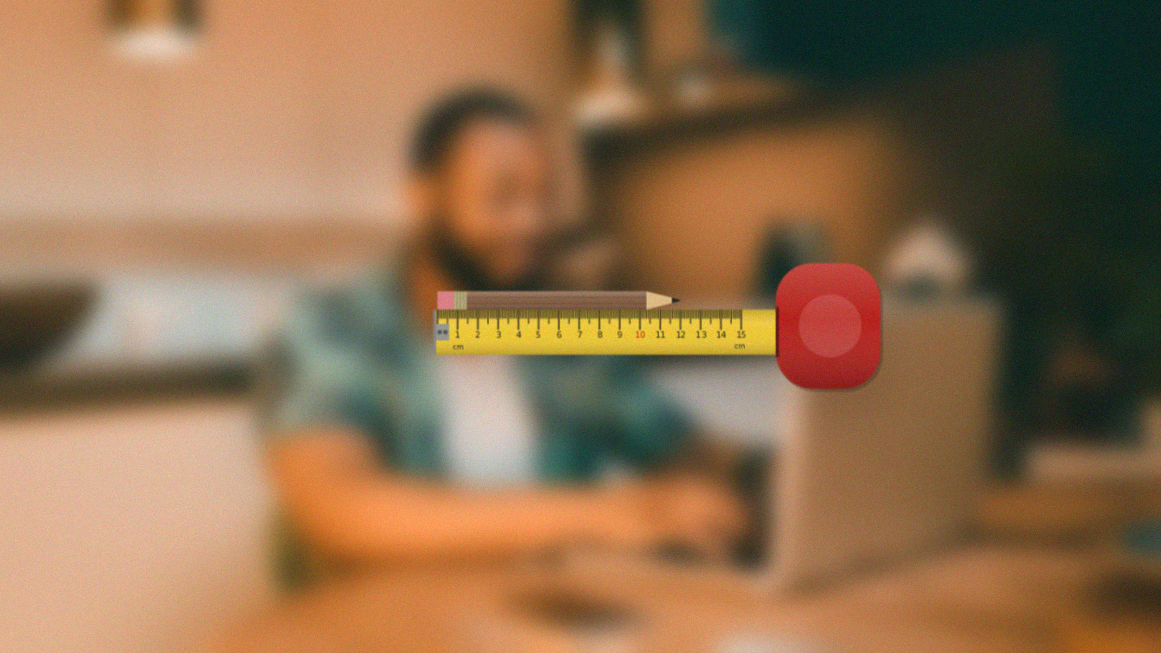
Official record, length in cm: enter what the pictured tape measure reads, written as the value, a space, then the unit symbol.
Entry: 12 cm
